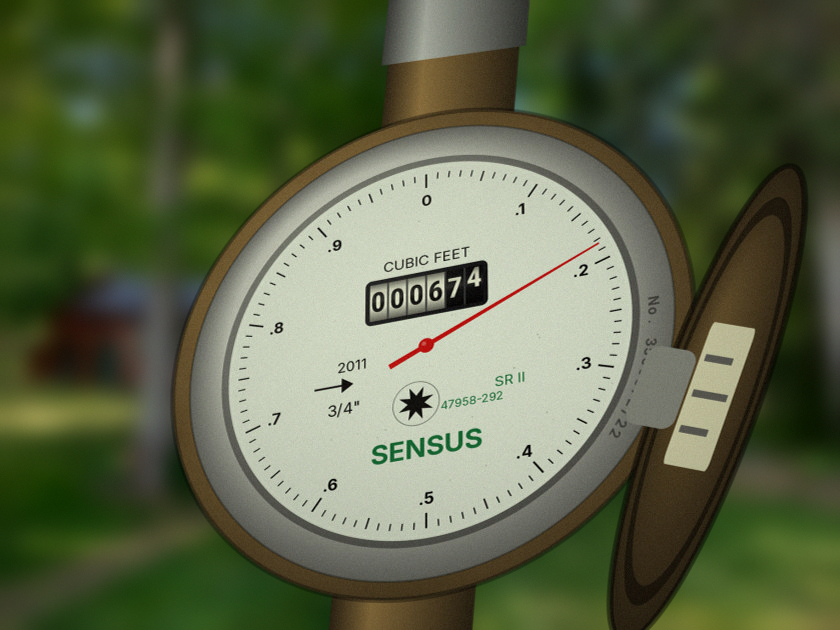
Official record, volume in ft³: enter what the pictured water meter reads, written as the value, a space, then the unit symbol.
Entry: 674.18 ft³
